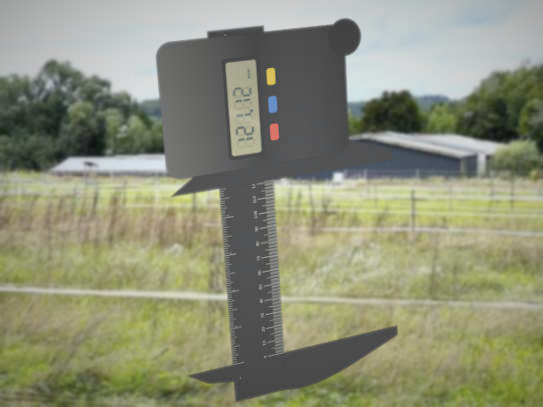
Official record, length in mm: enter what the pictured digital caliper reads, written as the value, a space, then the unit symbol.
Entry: 121.12 mm
